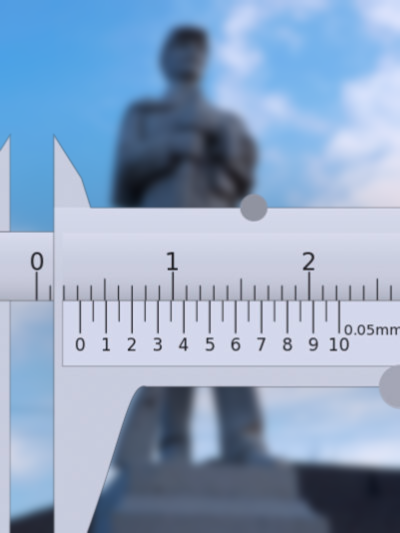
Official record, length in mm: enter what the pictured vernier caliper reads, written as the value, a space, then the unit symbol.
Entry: 3.2 mm
